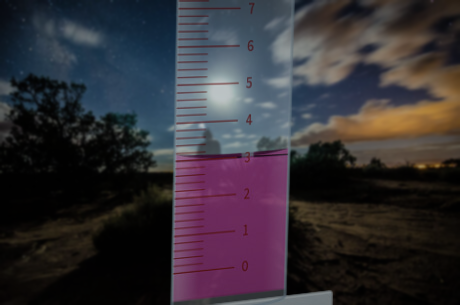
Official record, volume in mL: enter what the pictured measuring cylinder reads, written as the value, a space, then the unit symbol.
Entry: 3 mL
